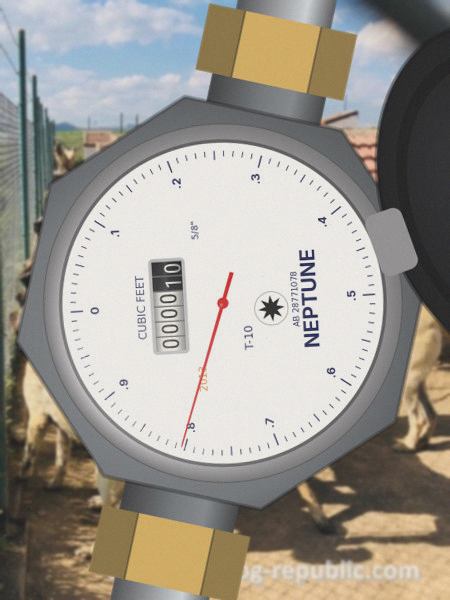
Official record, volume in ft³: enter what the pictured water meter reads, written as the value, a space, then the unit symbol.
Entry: 9.80 ft³
